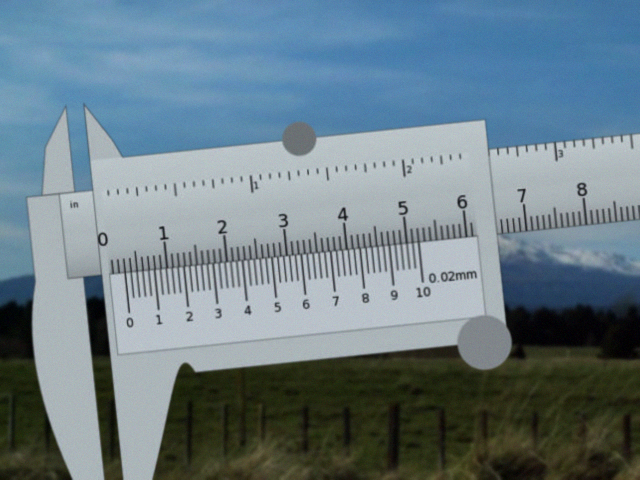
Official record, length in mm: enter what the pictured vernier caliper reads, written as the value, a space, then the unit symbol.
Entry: 3.0 mm
